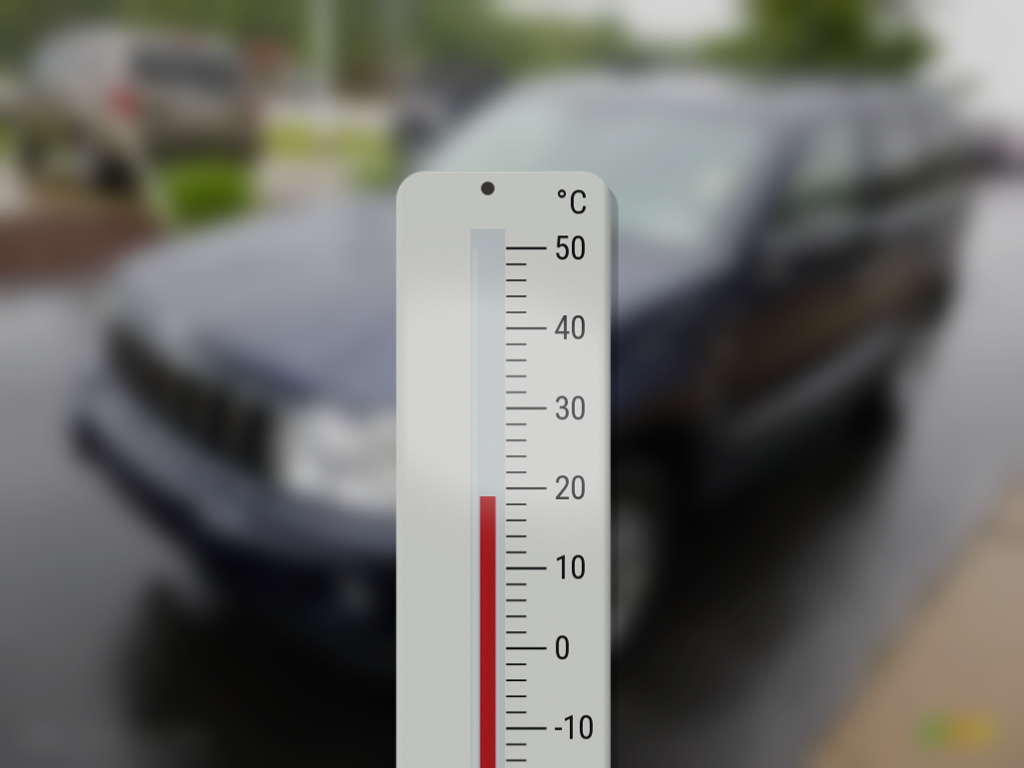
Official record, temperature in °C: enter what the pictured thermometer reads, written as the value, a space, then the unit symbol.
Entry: 19 °C
